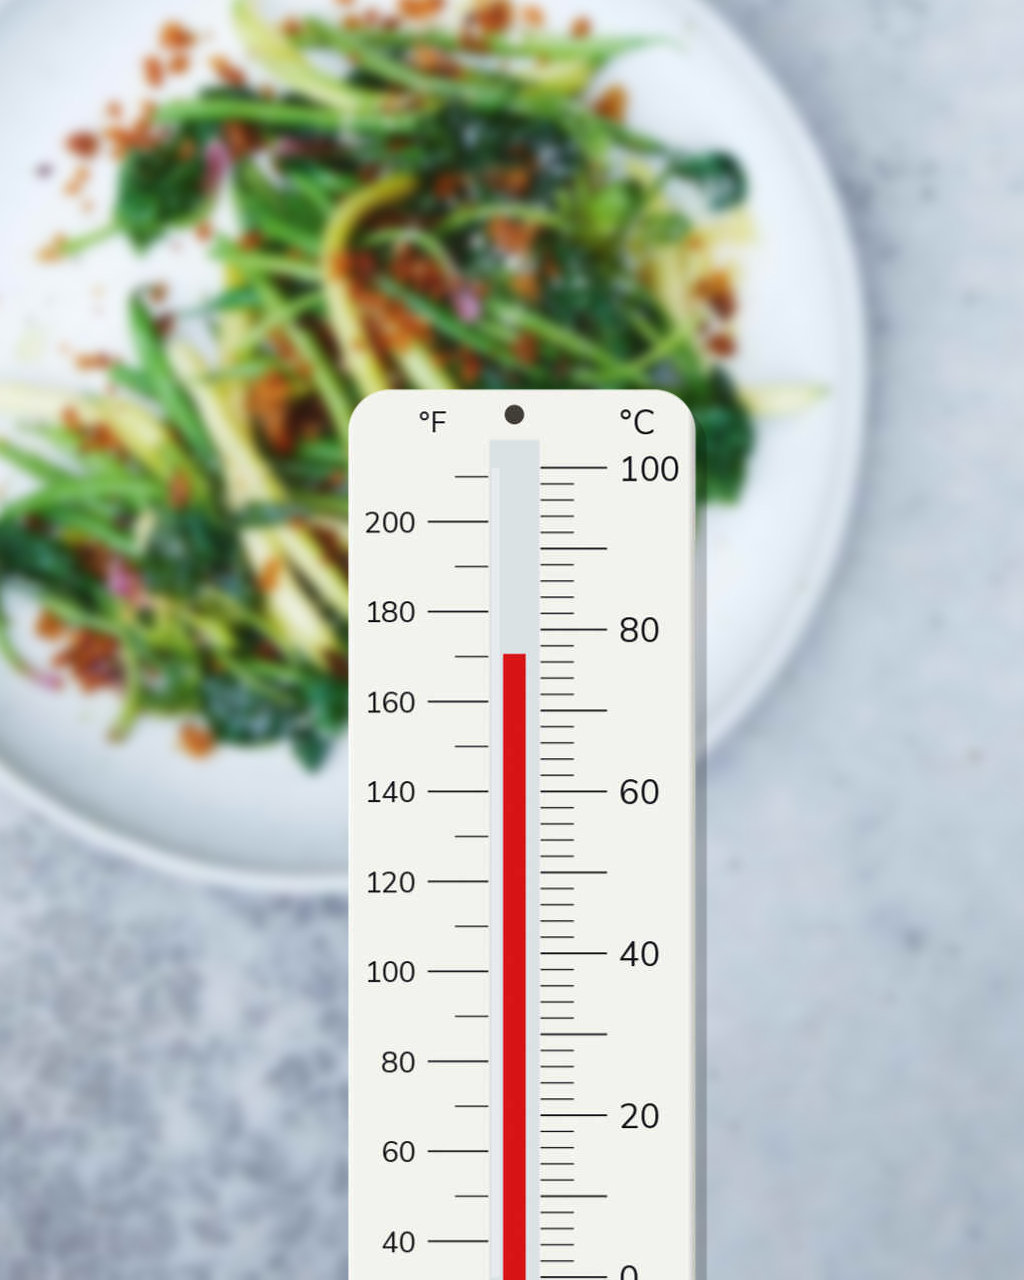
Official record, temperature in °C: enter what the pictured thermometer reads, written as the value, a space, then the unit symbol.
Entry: 77 °C
